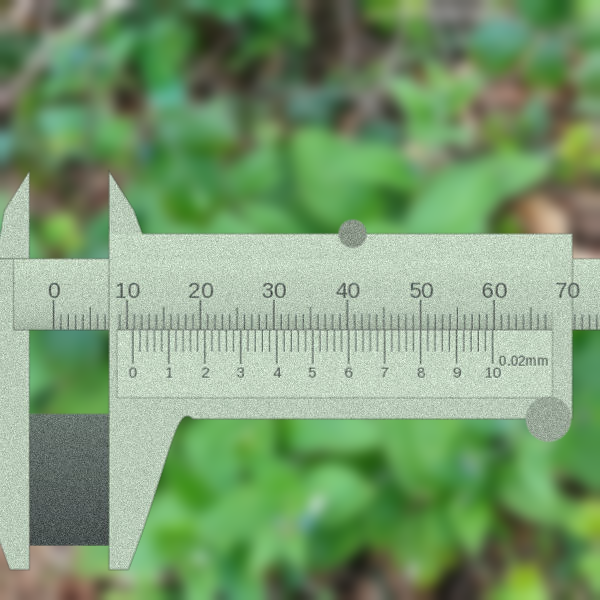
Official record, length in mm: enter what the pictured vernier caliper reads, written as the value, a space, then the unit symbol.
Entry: 10.8 mm
